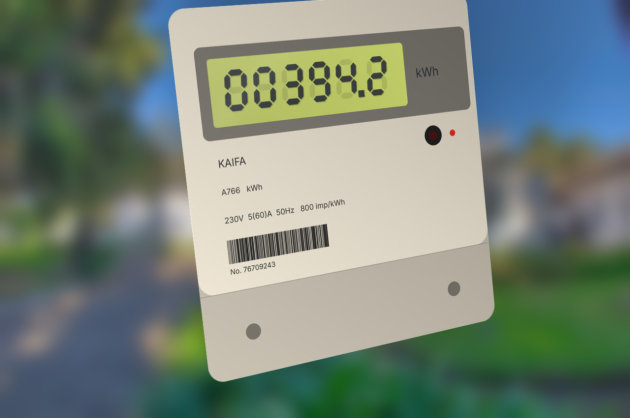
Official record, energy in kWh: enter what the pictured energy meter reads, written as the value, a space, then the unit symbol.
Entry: 394.2 kWh
